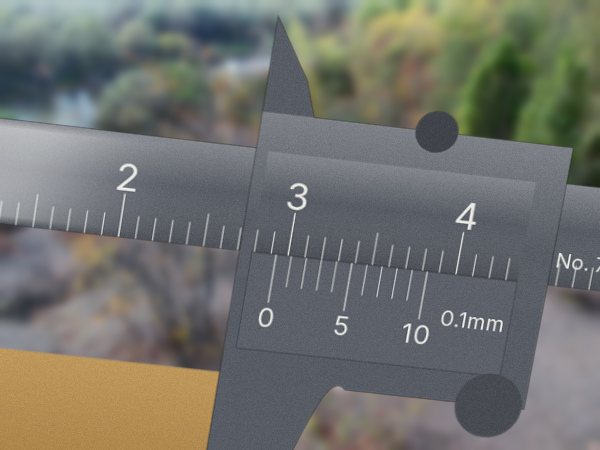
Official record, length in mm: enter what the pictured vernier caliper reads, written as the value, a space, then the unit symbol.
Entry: 29.3 mm
